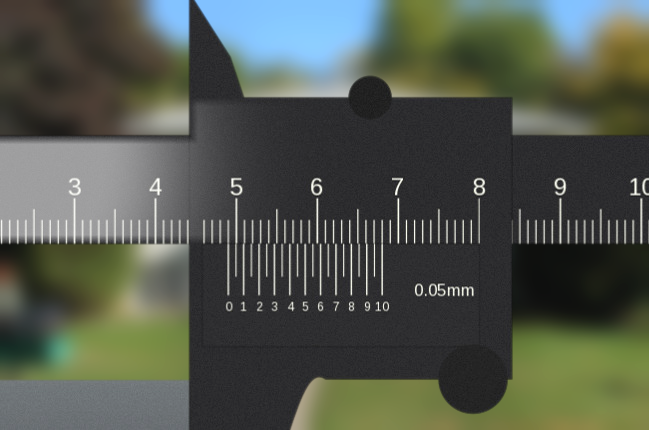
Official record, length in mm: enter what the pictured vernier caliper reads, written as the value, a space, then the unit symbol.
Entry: 49.0 mm
